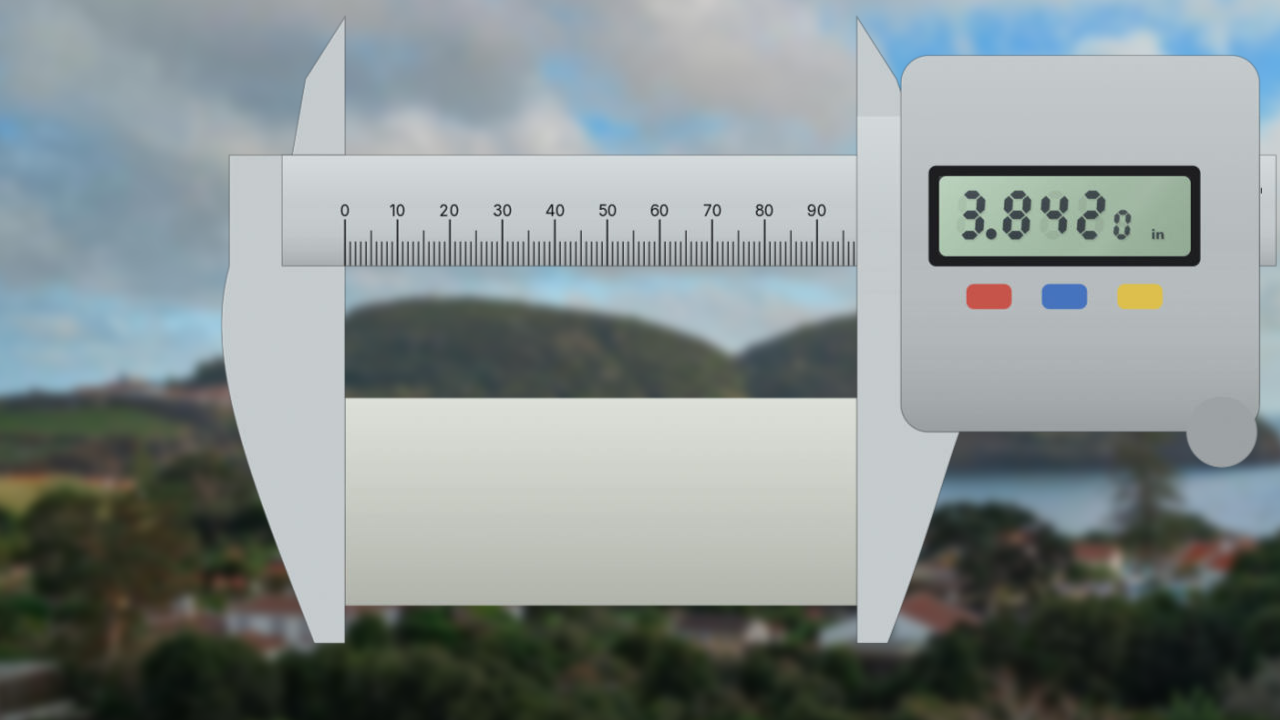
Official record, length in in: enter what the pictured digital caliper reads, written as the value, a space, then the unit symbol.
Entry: 3.8420 in
